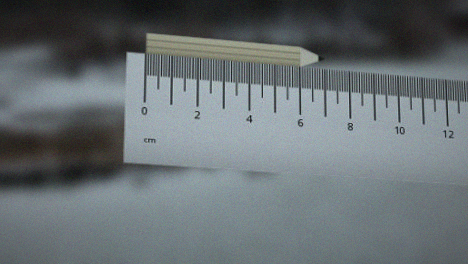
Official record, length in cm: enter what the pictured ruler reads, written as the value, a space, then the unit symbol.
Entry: 7 cm
